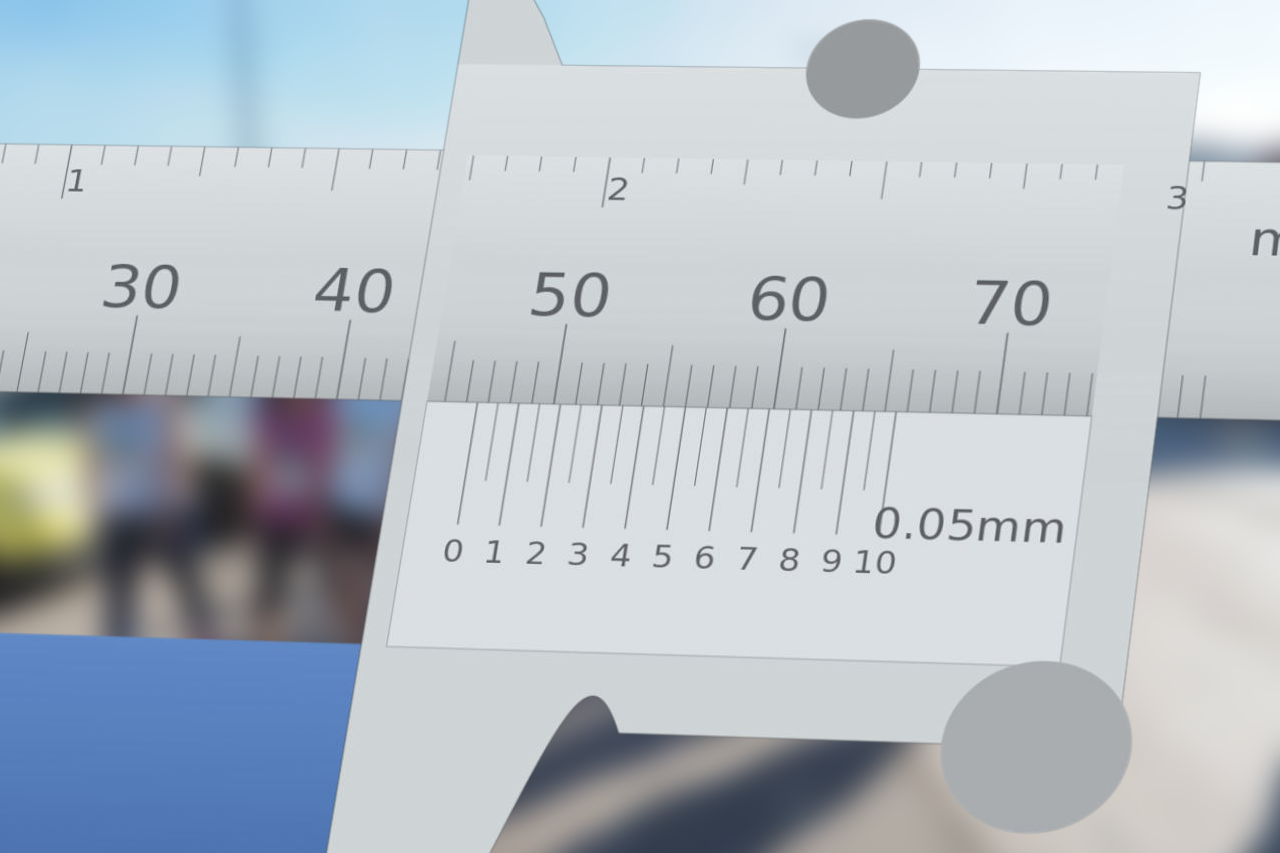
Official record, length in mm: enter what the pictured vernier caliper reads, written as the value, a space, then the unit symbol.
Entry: 46.5 mm
